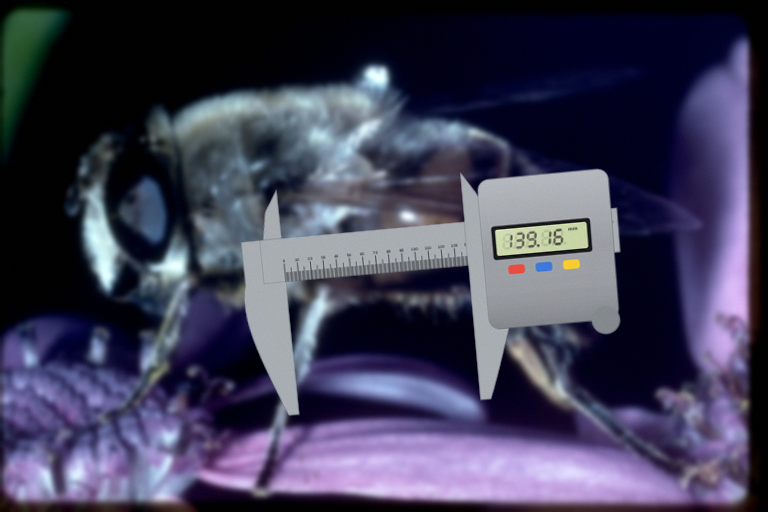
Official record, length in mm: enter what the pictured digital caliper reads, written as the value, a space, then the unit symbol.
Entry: 139.16 mm
